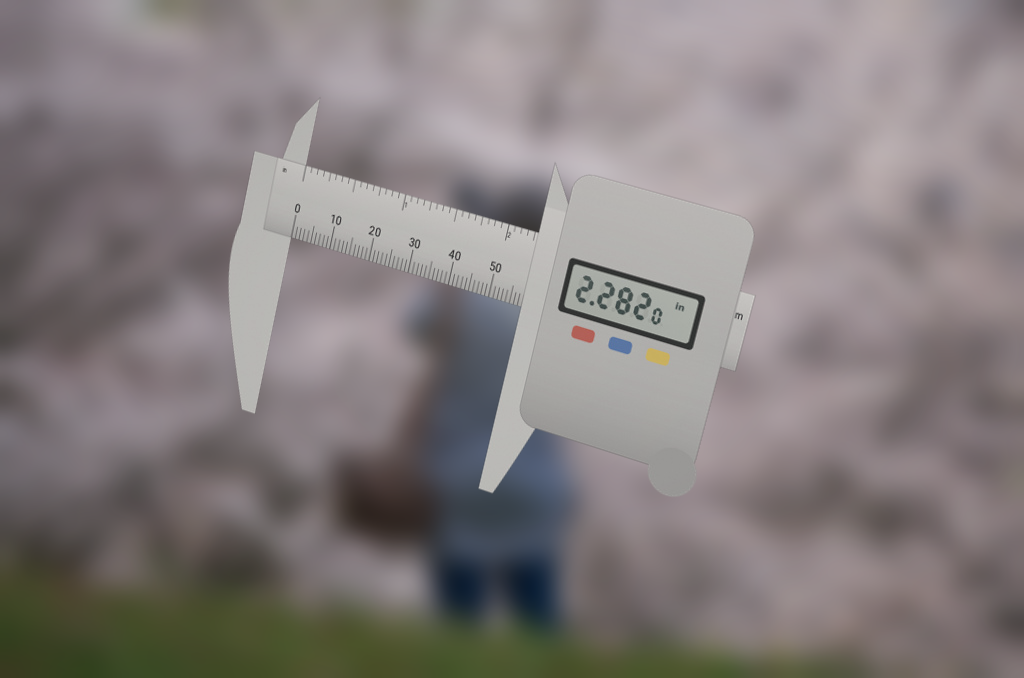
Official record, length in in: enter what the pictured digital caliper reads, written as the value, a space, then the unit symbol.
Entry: 2.2820 in
